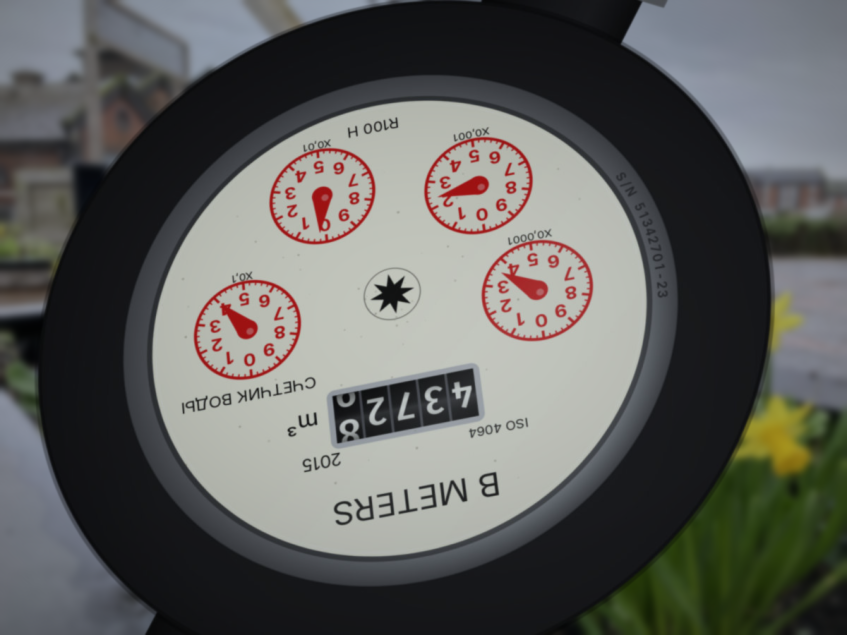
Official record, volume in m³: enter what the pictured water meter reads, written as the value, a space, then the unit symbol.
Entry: 43728.4023 m³
